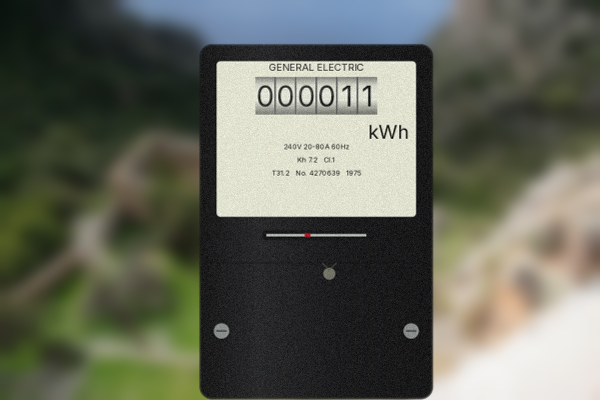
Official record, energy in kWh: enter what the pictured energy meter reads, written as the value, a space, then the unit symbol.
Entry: 11 kWh
